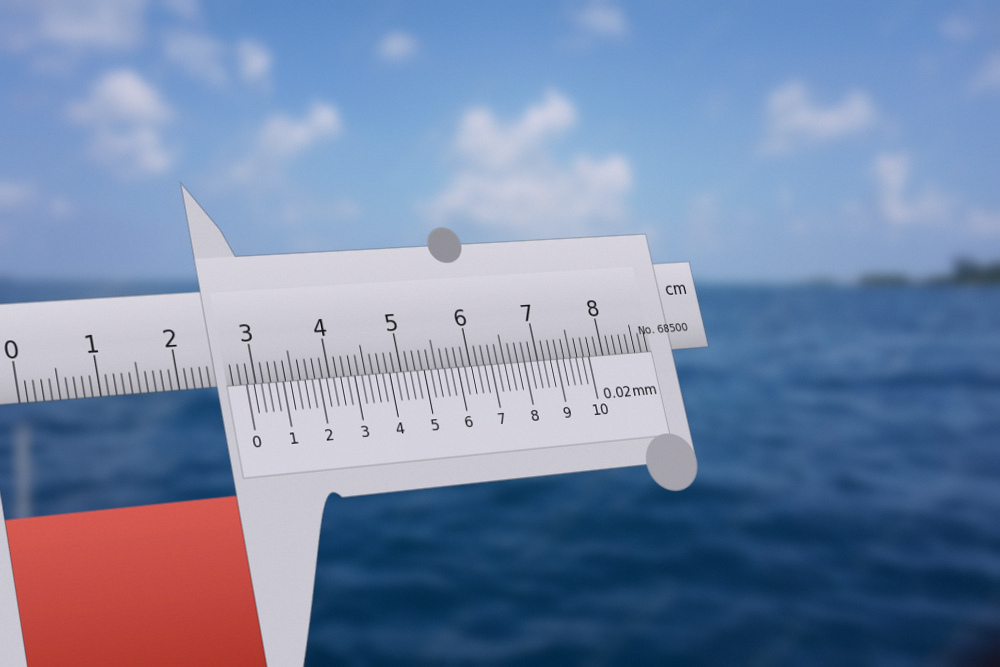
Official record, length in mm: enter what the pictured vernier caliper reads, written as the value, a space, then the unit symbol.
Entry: 28.8 mm
